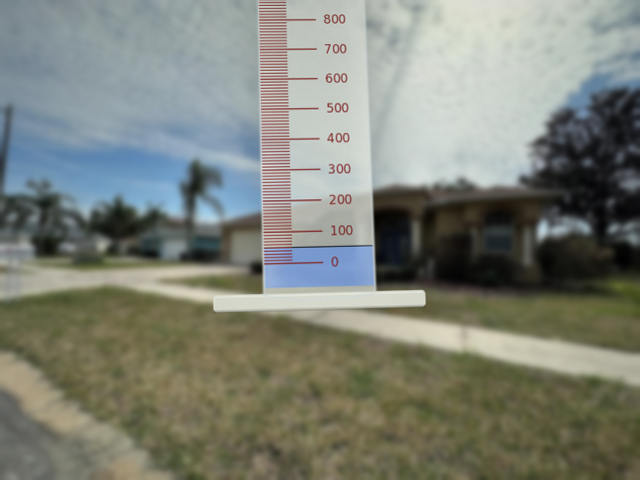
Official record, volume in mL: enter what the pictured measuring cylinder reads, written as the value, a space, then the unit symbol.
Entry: 50 mL
